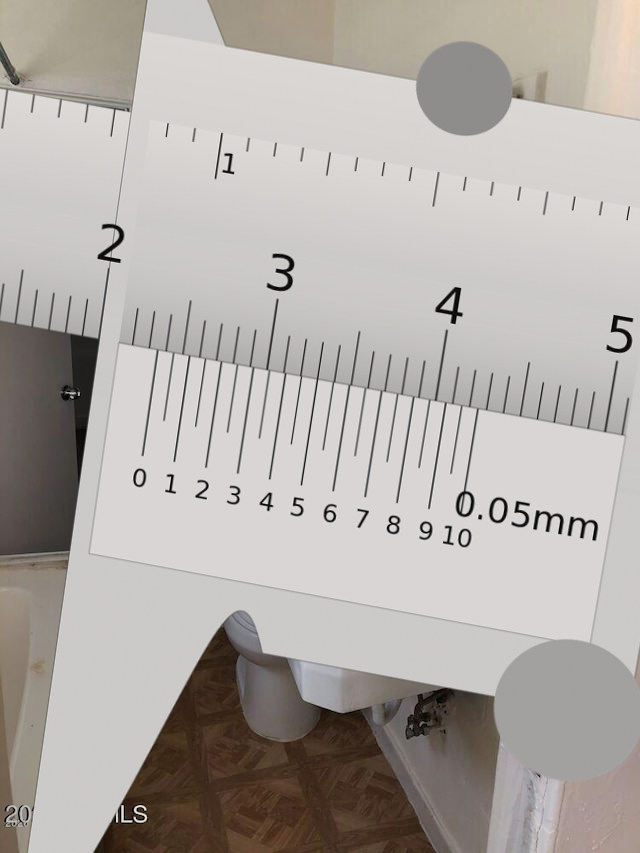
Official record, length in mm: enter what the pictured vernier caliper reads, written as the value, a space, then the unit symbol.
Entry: 23.5 mm
